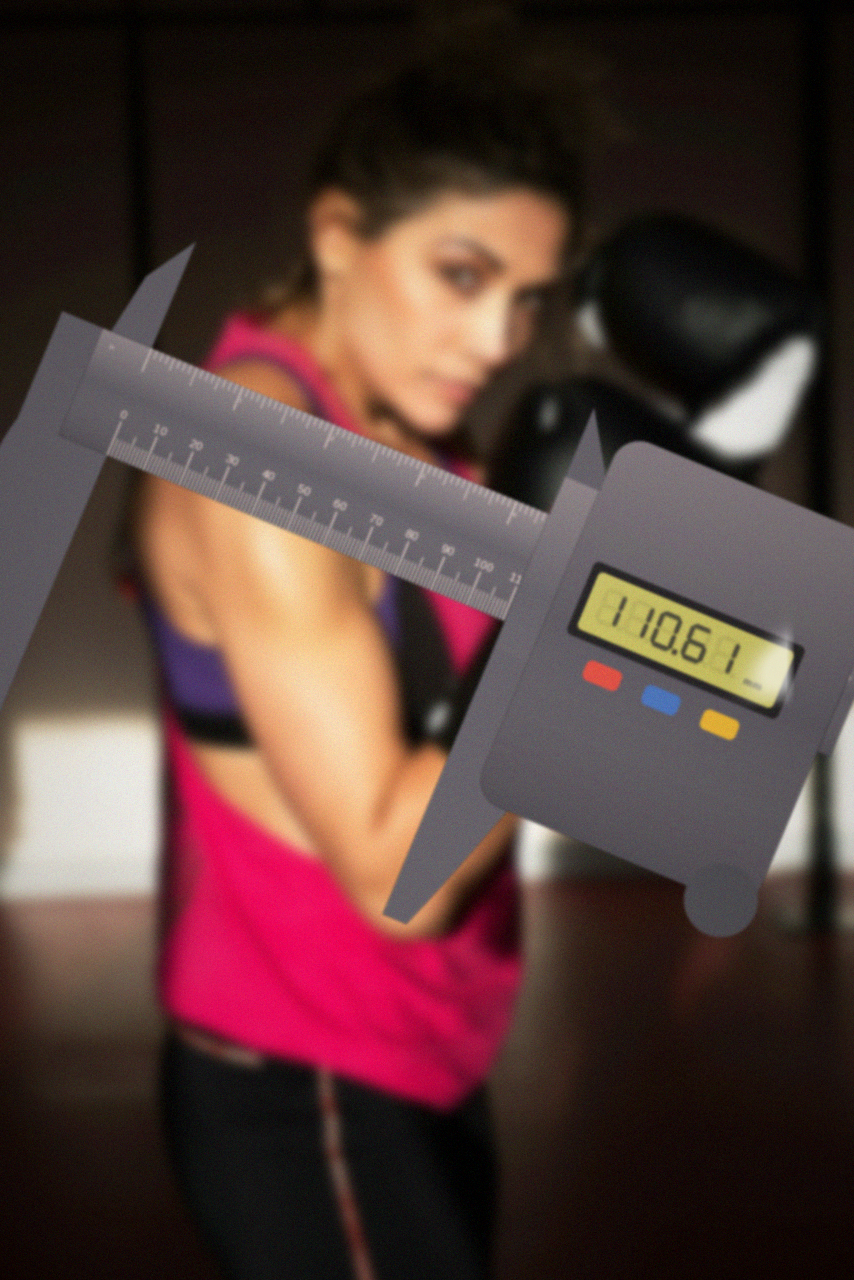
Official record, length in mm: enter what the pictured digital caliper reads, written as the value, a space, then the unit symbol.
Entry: 110.61 mm
